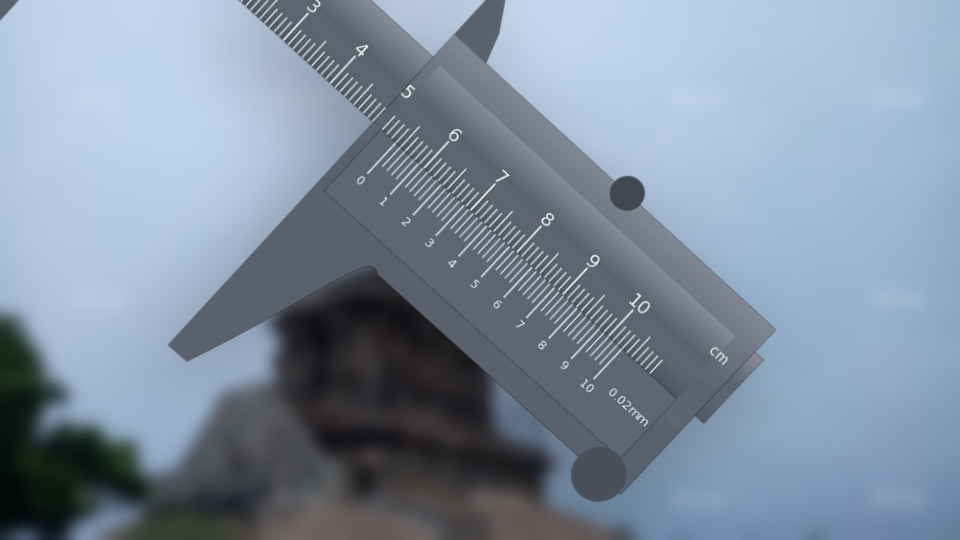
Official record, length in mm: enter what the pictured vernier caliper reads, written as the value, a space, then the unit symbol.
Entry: 54.0 mm
